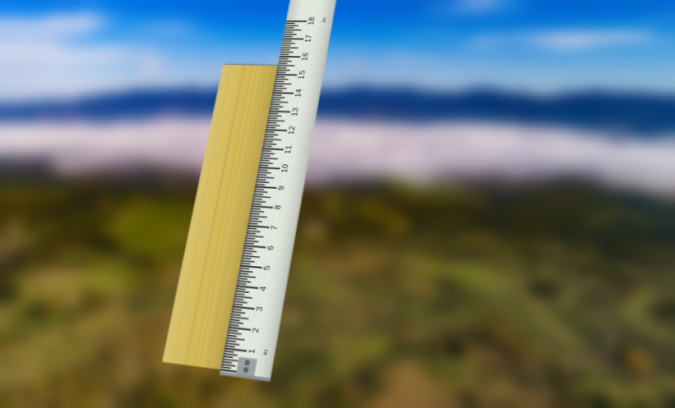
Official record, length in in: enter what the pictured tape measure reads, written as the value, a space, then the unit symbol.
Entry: 15.5 in
